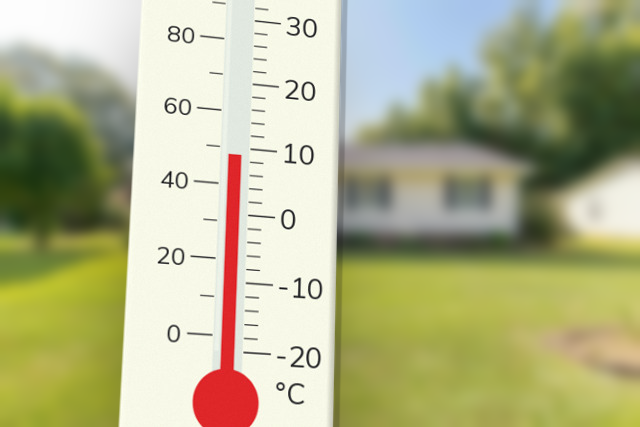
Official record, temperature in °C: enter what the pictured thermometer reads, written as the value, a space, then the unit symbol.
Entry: 9 °C
